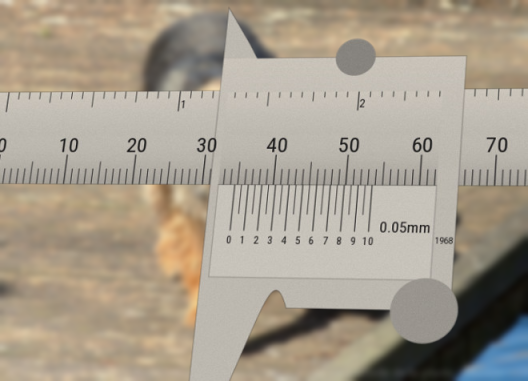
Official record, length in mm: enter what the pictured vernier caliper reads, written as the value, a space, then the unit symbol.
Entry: 34.6 mm
